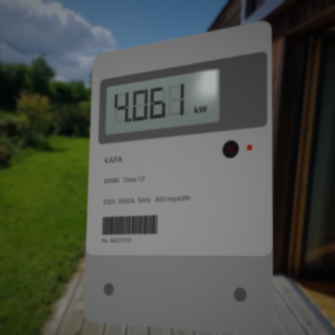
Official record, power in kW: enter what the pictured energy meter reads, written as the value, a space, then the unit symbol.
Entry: 4.061 kW
